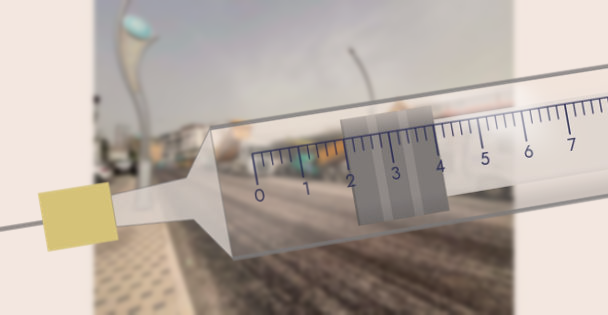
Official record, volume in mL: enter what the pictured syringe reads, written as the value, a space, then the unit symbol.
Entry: 2 mL
